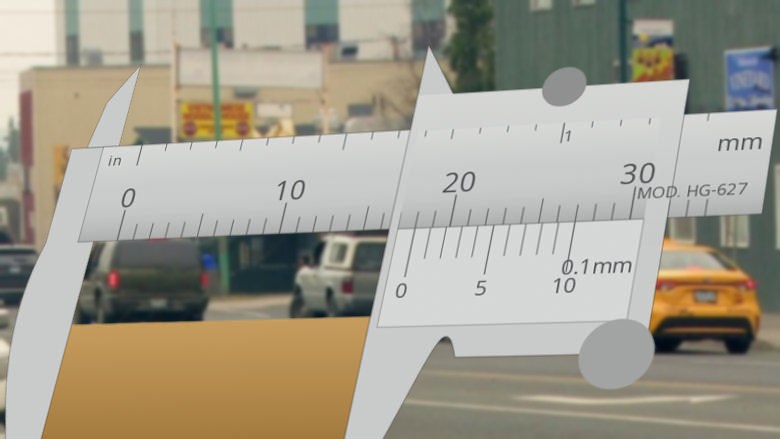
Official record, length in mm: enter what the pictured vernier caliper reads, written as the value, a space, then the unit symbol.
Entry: 18.0 mm
